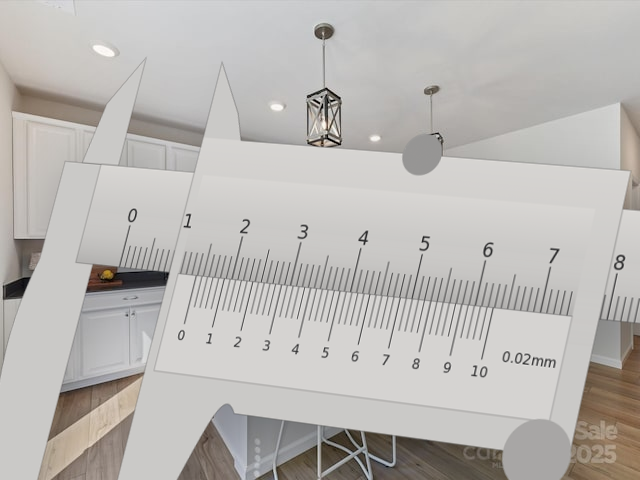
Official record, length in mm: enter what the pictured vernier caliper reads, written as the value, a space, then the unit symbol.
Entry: 13.8 mm
